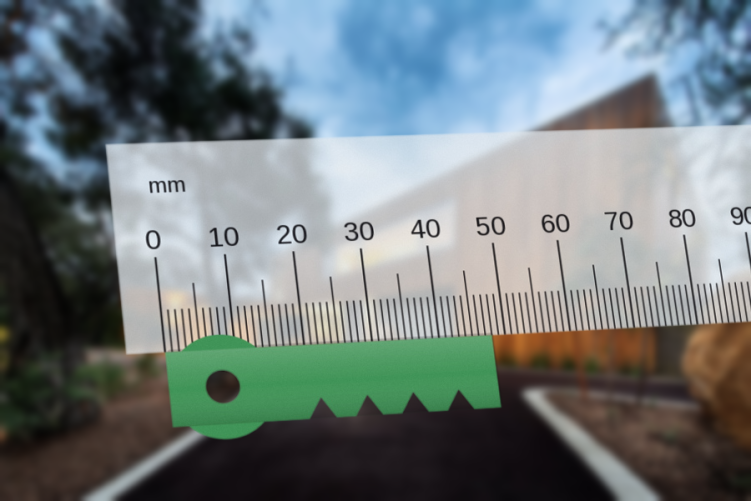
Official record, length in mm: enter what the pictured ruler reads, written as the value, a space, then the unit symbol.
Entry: 48 mm
